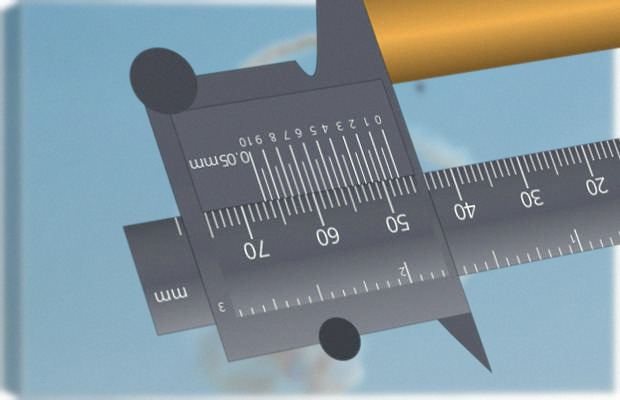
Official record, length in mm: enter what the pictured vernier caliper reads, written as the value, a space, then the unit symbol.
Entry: 47.6 mm
